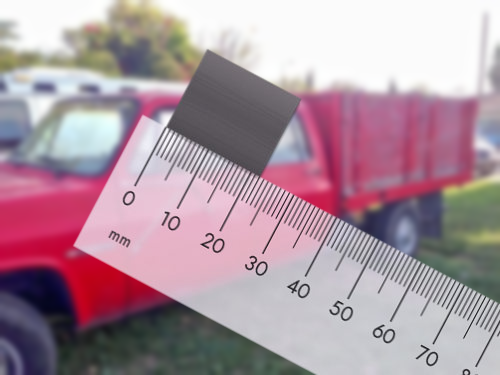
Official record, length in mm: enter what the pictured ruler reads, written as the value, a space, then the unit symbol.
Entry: 22 mm
